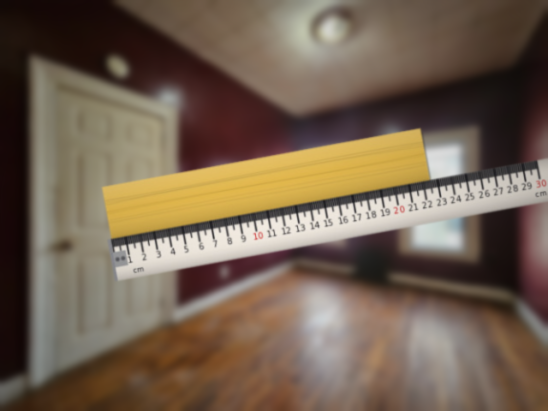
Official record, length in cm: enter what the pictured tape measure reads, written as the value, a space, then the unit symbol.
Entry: 22.5 cm
